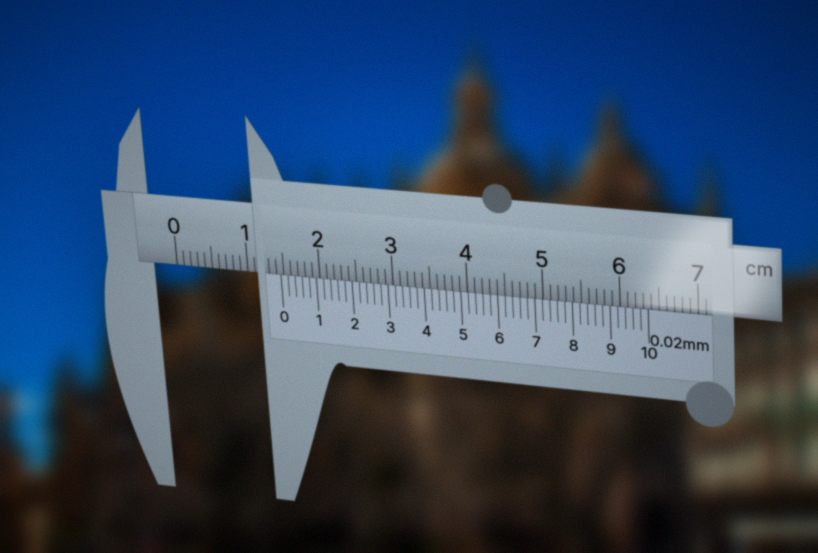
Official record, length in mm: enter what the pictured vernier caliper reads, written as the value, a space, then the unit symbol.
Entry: 14.6 mm
